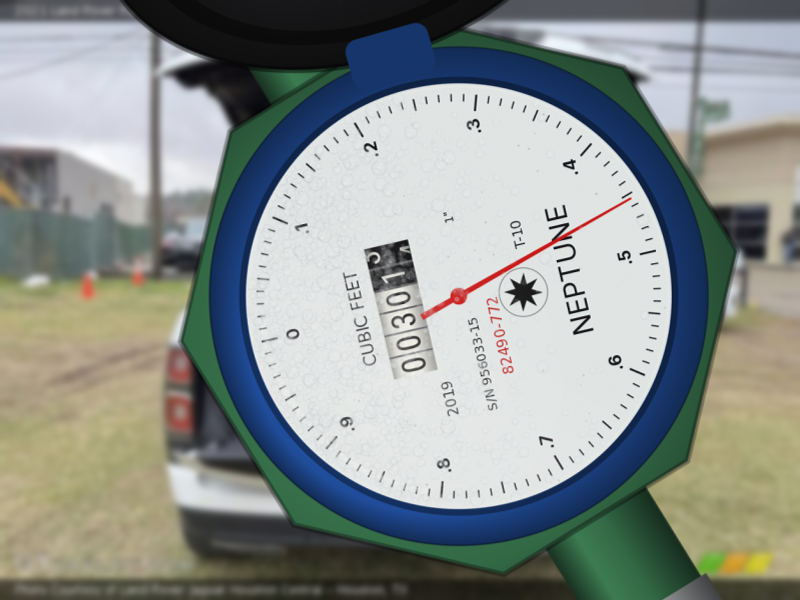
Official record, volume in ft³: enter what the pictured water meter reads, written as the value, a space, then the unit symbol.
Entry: 3013.45 ft³
